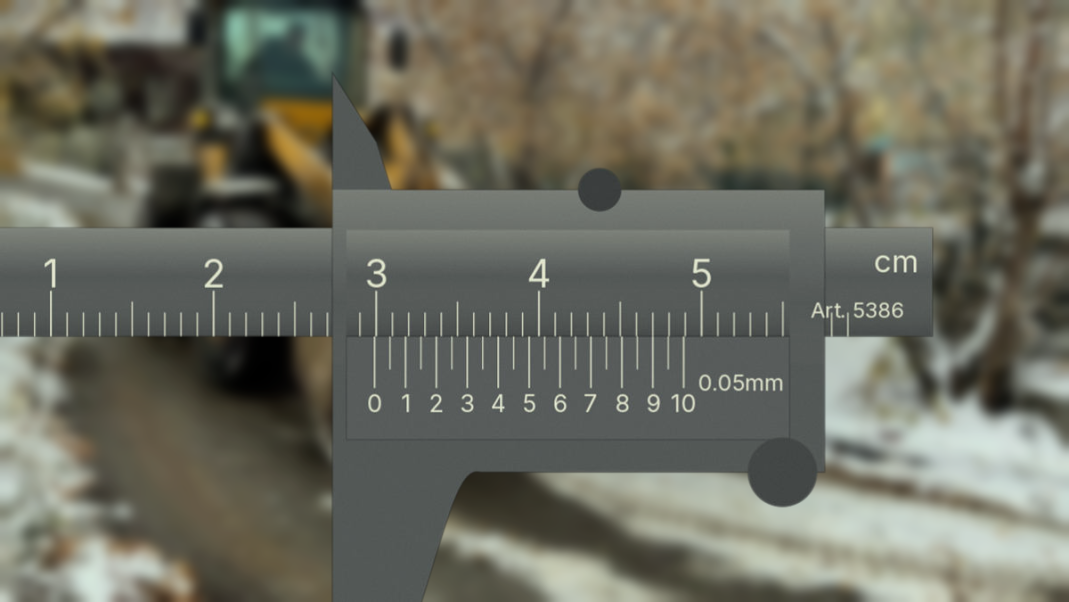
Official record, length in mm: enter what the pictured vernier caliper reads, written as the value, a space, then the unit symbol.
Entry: 29.9 mm
